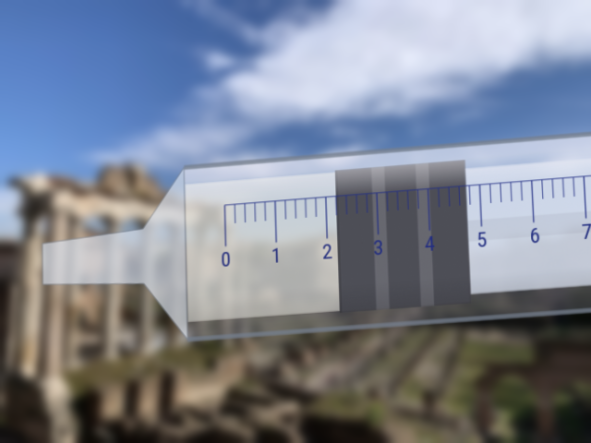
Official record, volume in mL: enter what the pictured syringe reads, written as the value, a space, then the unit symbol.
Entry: 2.2 mL
